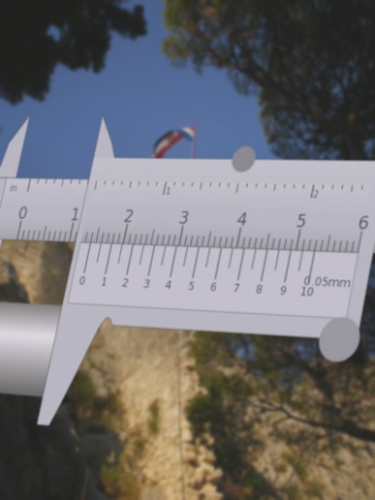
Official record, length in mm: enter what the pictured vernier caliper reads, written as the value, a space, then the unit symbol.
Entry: 14.0 mm
